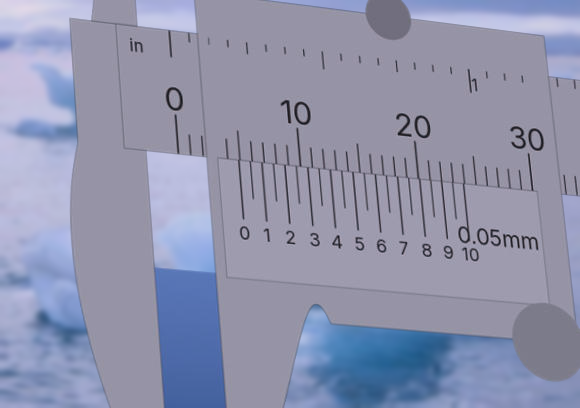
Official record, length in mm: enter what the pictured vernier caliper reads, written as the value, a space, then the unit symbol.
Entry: 4.9 mm
